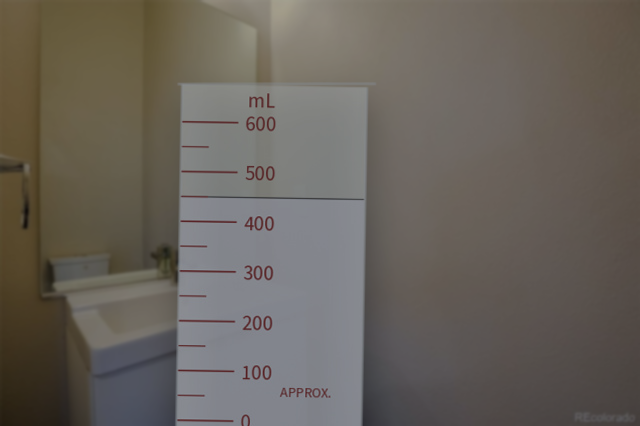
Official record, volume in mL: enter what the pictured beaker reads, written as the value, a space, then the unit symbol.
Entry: 450 mL
